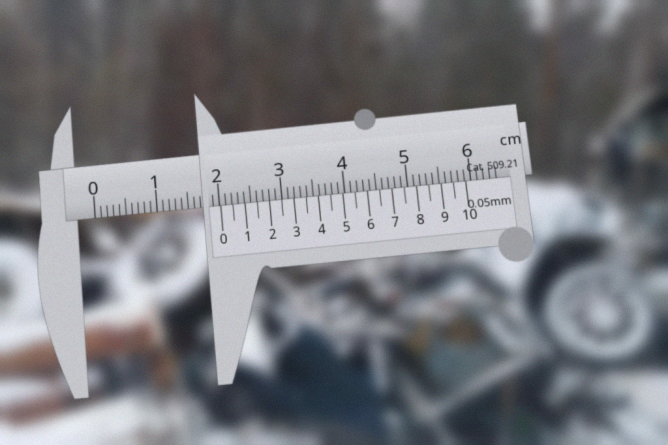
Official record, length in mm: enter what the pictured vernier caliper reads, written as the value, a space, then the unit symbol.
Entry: 20.2 mm
